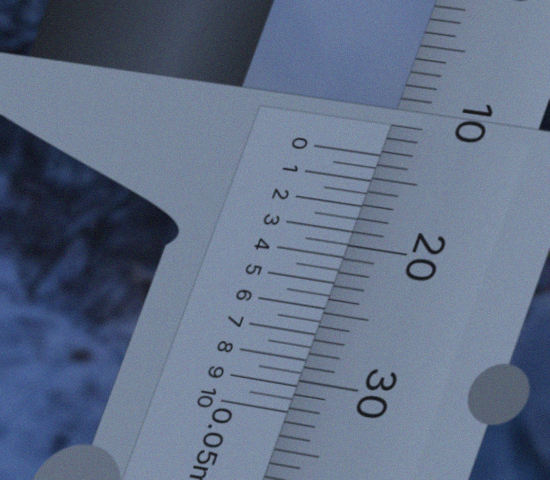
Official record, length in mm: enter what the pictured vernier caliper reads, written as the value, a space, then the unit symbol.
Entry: 13.3 mm
